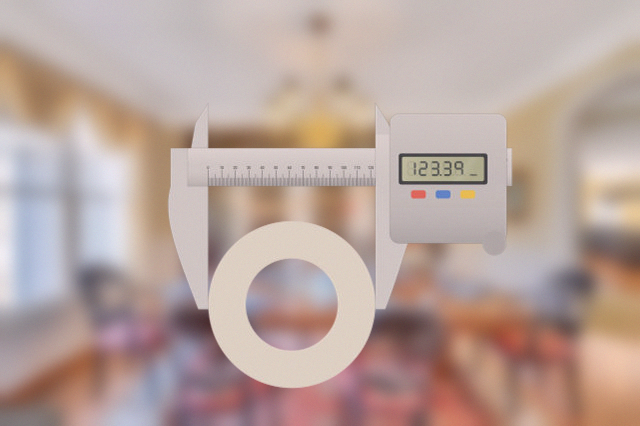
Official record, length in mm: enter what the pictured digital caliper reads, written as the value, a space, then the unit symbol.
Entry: 123.39 mm
